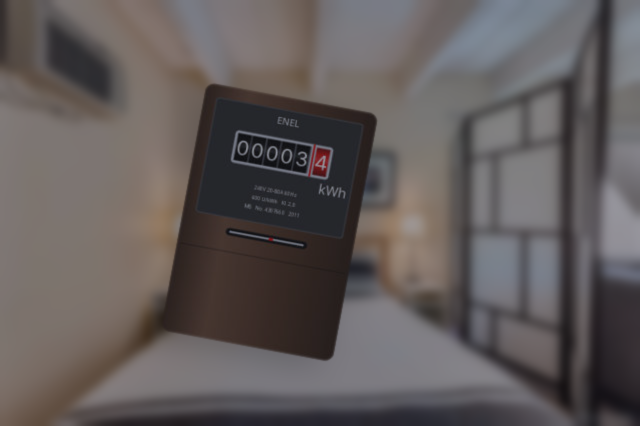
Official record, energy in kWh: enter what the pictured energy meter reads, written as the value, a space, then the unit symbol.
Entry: 3.4 kWh
